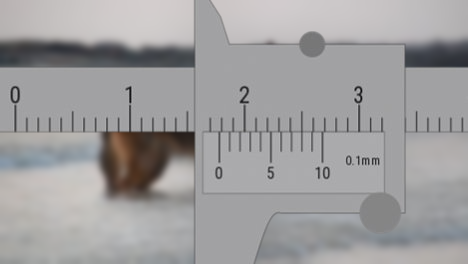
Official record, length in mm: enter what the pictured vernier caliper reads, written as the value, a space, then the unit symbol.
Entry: 17.8 mm
